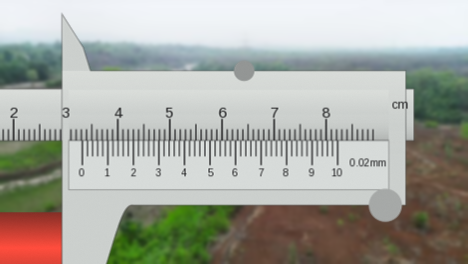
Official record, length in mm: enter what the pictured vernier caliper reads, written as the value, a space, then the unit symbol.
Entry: 33.2 mm
